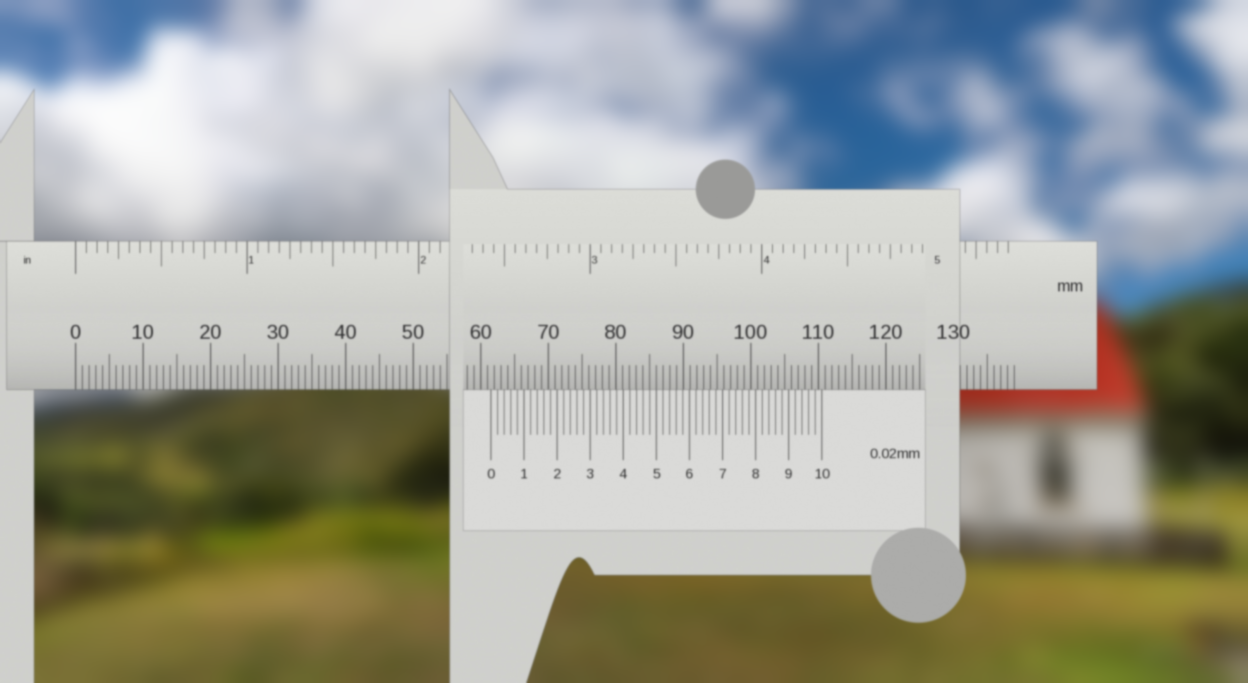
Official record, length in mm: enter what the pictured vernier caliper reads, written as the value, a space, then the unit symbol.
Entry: 61.5 mm
